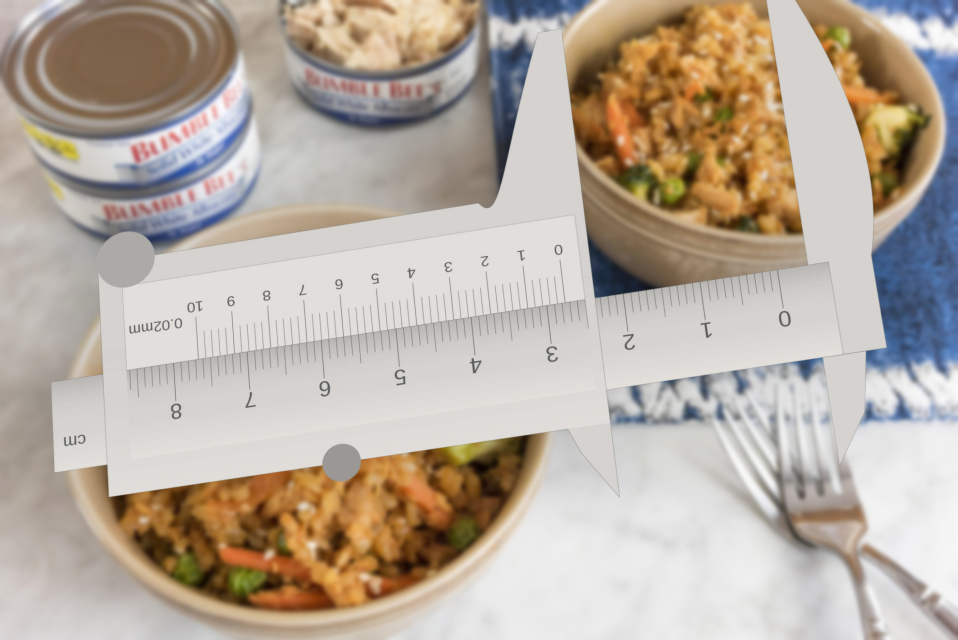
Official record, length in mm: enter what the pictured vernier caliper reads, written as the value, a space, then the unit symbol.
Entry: 27.6 mm
